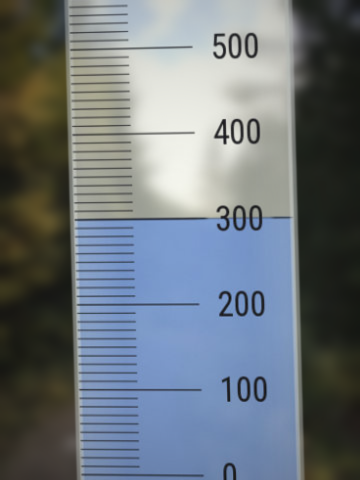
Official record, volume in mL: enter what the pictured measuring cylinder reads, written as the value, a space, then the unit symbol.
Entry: 300 mL
